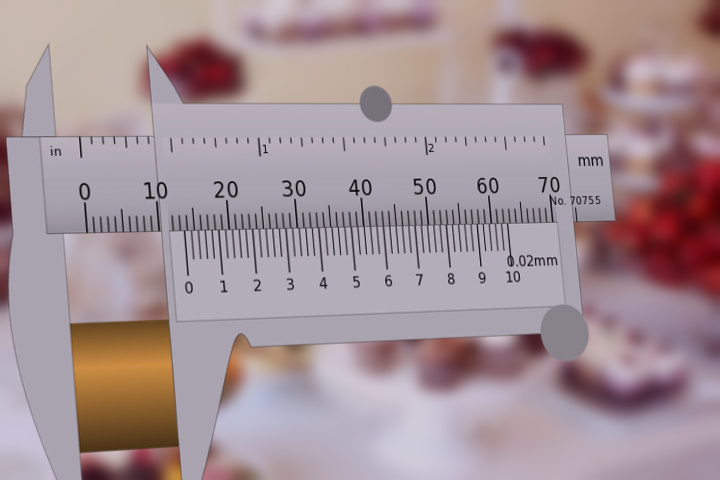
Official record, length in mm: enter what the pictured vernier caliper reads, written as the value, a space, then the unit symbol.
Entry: 13.6 mm
